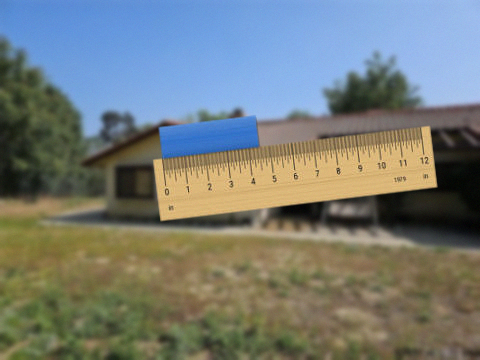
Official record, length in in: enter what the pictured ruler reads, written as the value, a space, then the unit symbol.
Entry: 4.5 in
